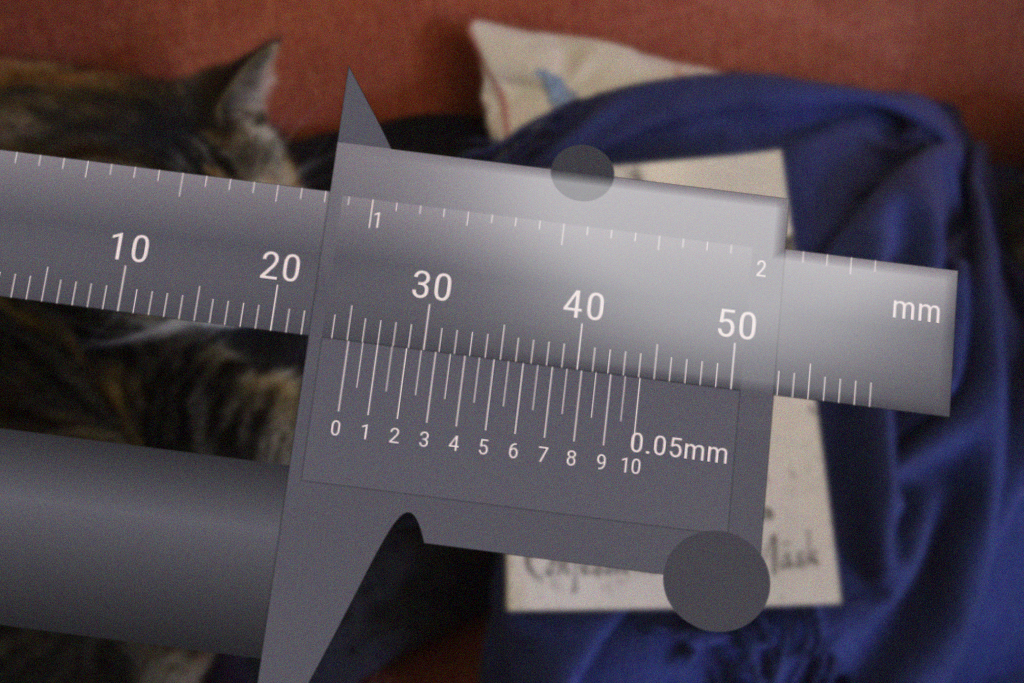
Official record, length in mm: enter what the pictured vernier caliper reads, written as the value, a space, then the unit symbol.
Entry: 25.1 mm
